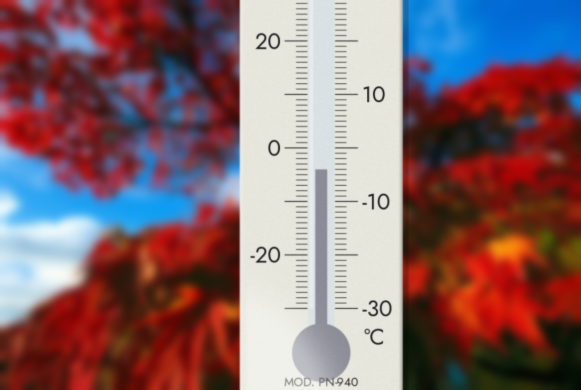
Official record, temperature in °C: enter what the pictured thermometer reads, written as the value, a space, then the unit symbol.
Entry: -4 °C
